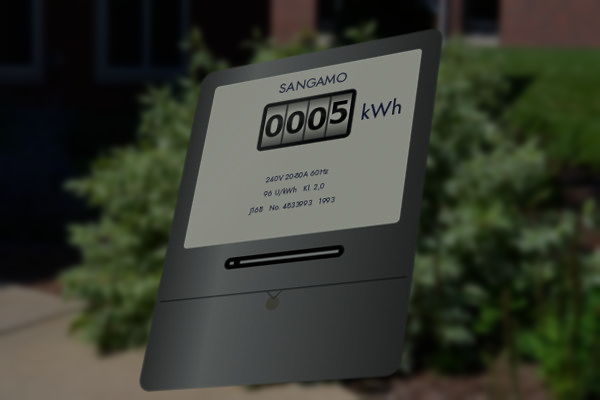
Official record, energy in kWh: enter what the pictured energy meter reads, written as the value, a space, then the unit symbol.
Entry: 5 kWh
